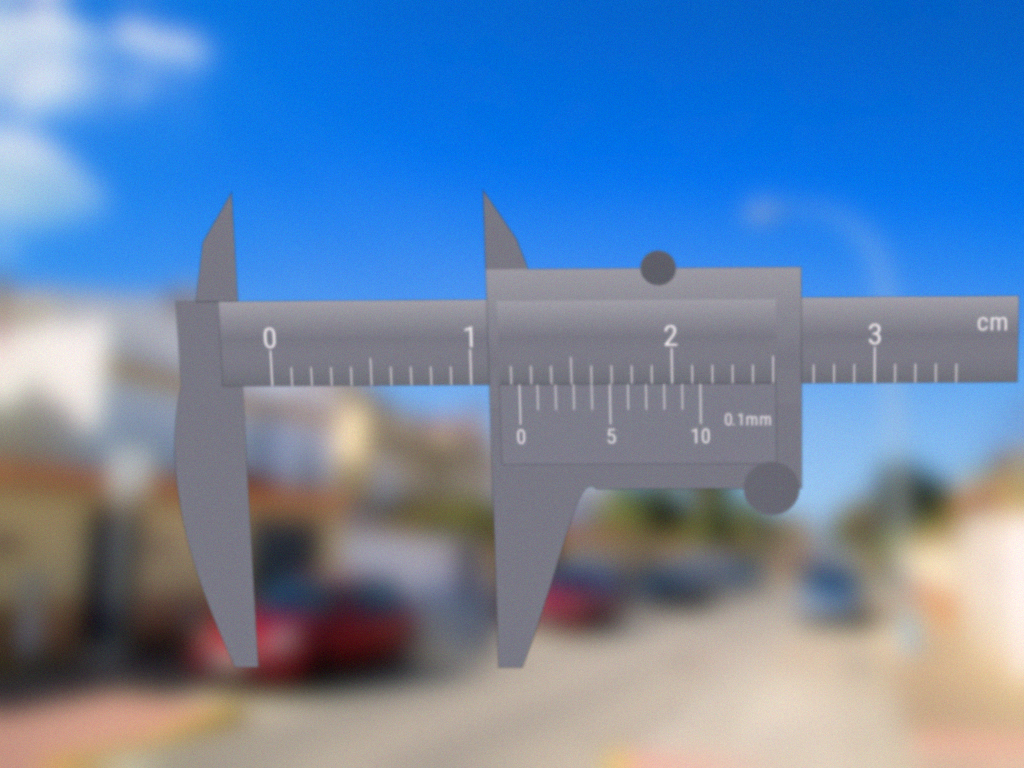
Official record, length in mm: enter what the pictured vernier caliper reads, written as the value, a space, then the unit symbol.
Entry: 12.4 mm
